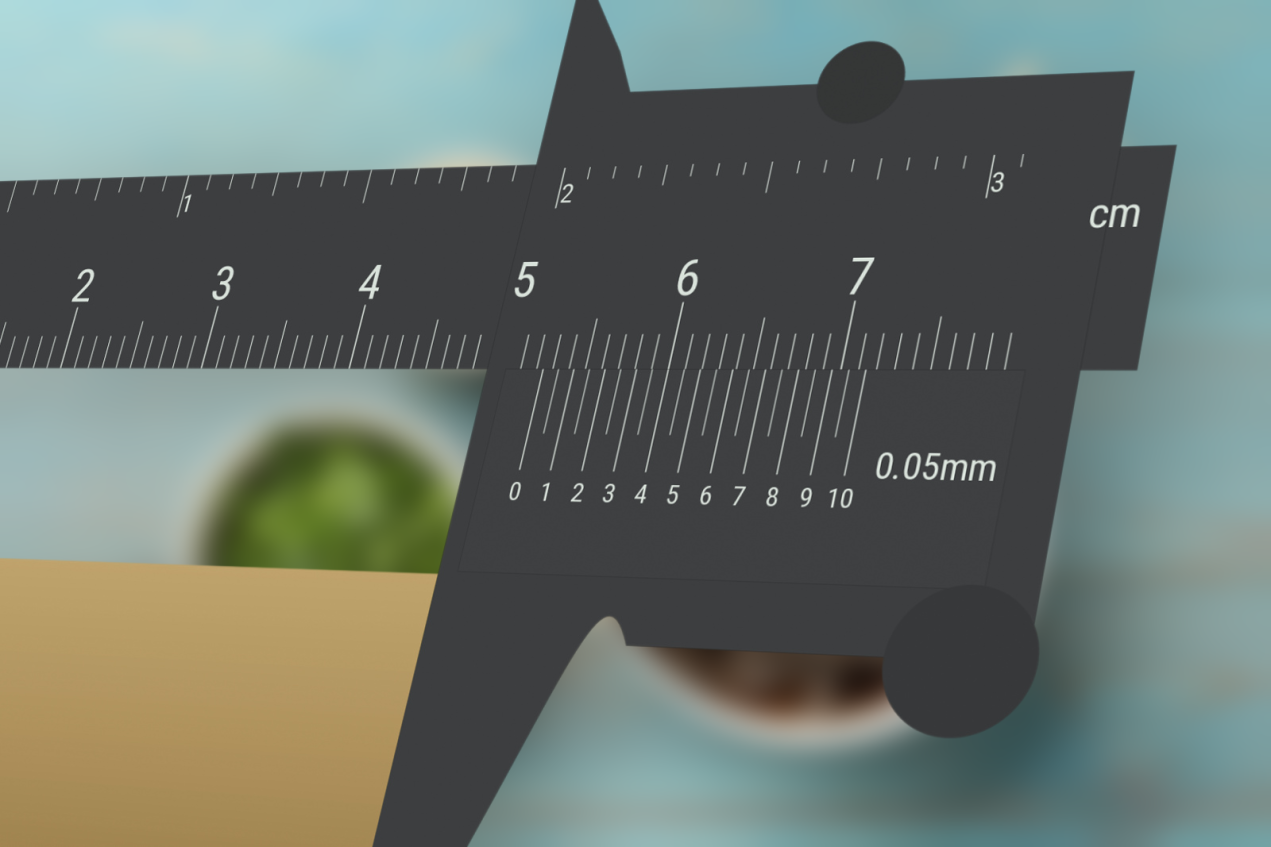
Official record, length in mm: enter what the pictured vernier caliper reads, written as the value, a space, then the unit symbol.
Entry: 52.4 mm
